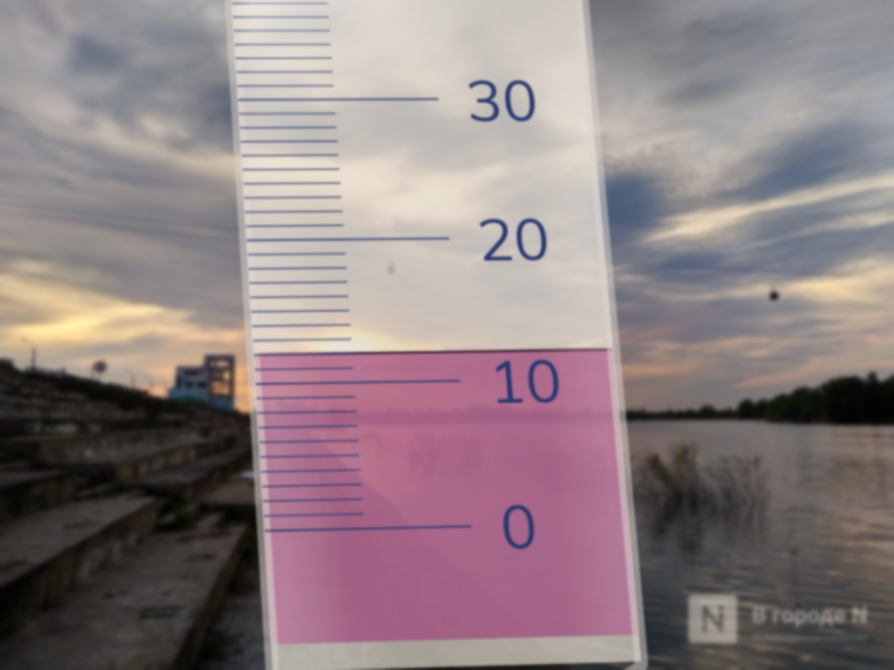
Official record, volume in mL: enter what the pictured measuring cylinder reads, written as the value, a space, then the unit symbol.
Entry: 12 mL
